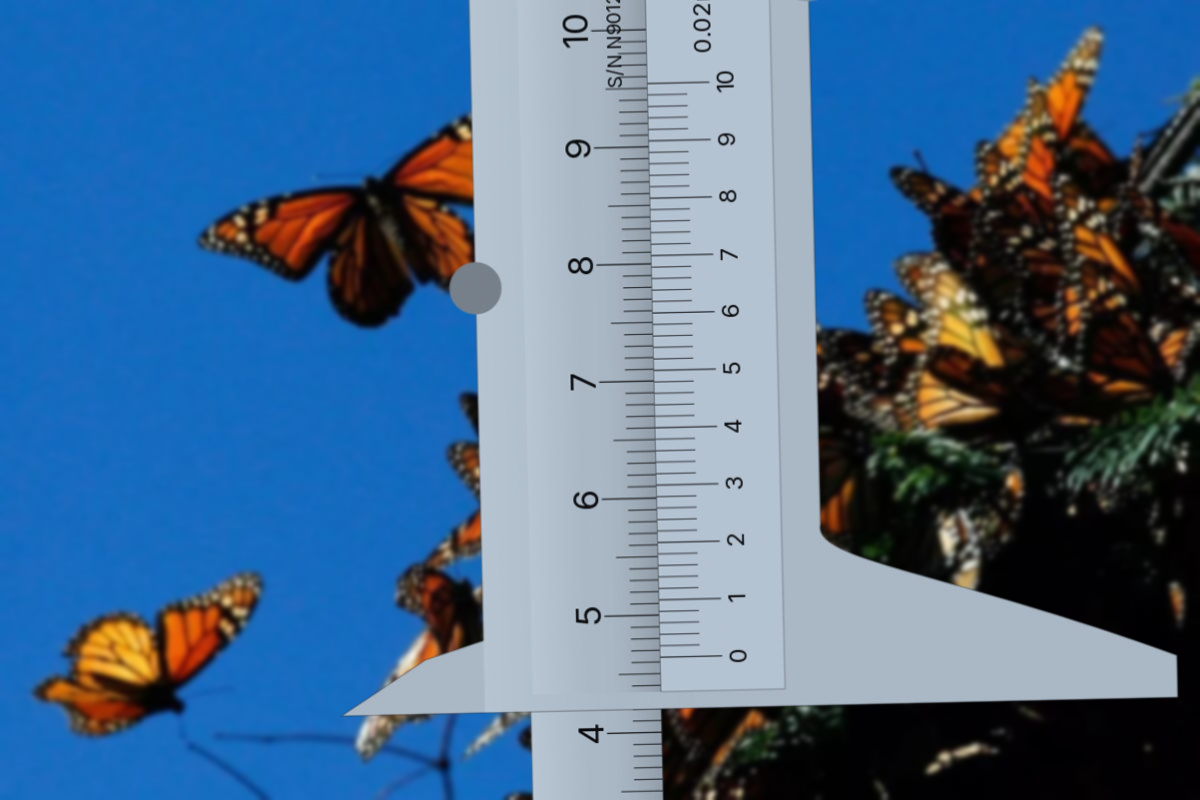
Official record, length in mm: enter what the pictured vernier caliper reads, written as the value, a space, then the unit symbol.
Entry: 46.4 mm
